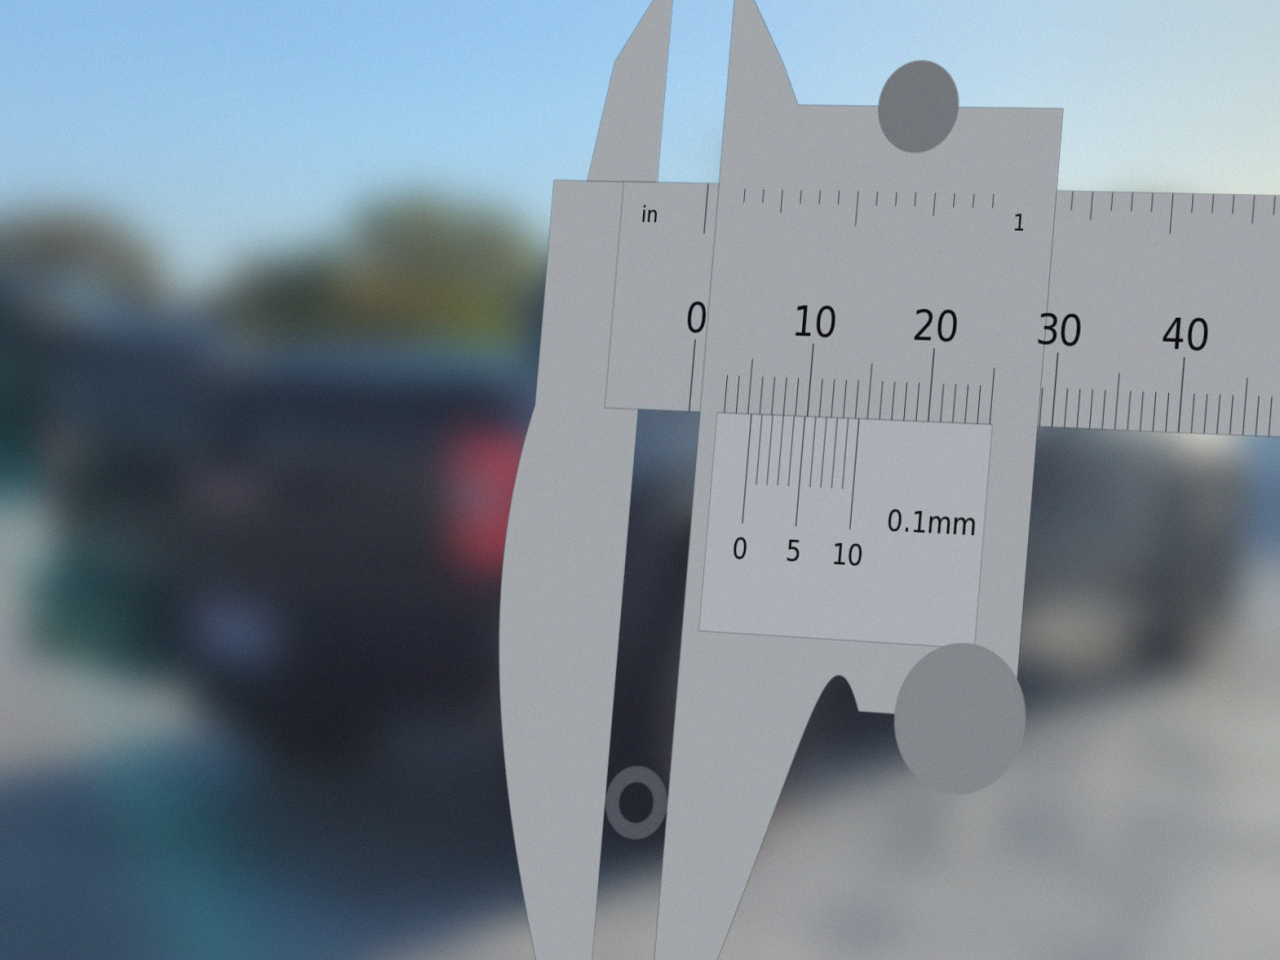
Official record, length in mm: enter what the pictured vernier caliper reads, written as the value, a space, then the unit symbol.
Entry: 5.3 mm
